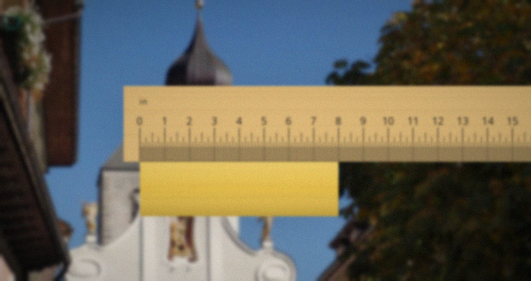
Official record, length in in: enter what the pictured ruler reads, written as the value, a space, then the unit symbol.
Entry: 8 in
